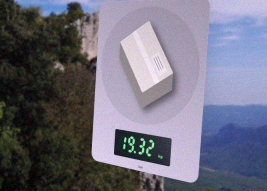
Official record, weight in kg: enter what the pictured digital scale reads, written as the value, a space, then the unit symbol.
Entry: 19.32 kg
